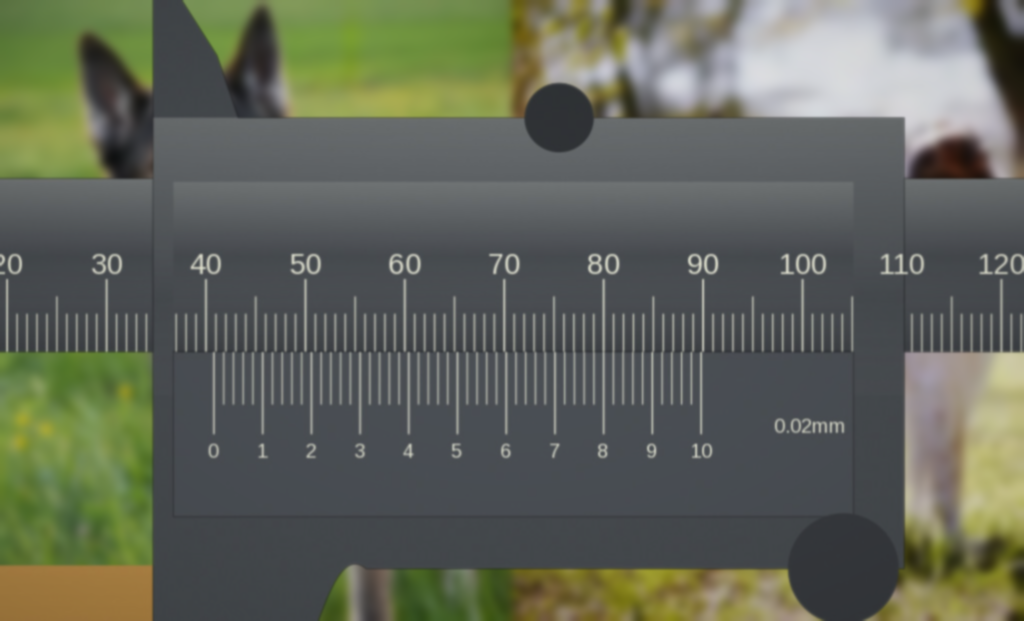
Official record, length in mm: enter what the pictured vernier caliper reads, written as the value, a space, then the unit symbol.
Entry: 40.8 mm
